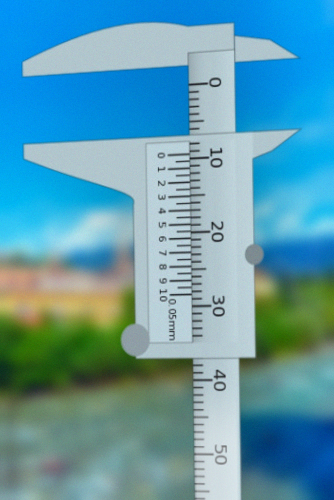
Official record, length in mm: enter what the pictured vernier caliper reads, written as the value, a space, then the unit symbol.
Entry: 9.4 mm
